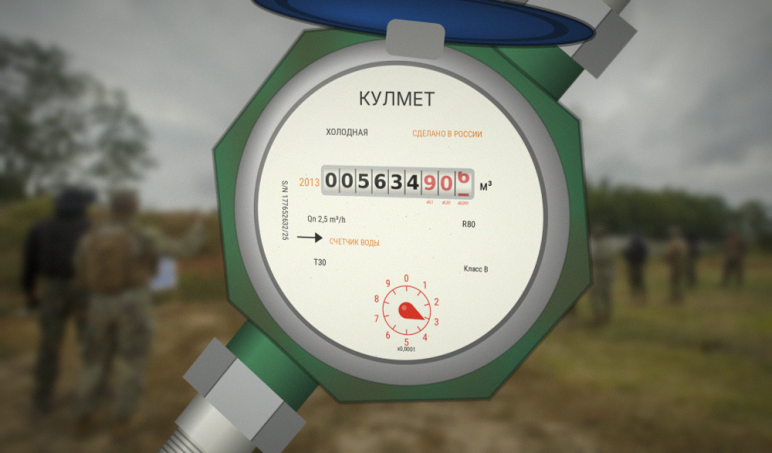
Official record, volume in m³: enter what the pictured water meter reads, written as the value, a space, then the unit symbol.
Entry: 5634.9063 m³
